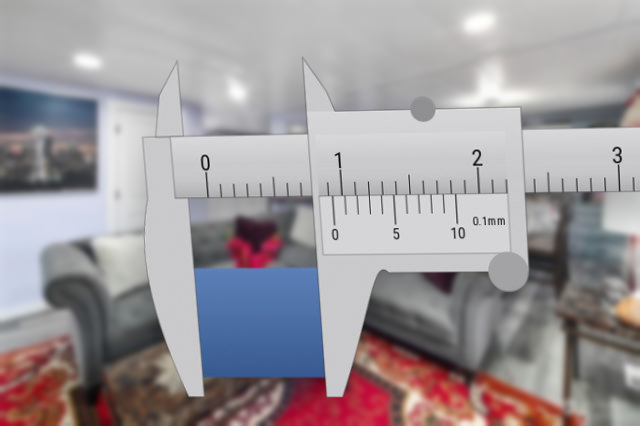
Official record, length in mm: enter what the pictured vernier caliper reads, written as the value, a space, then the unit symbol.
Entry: 9.3 mm
